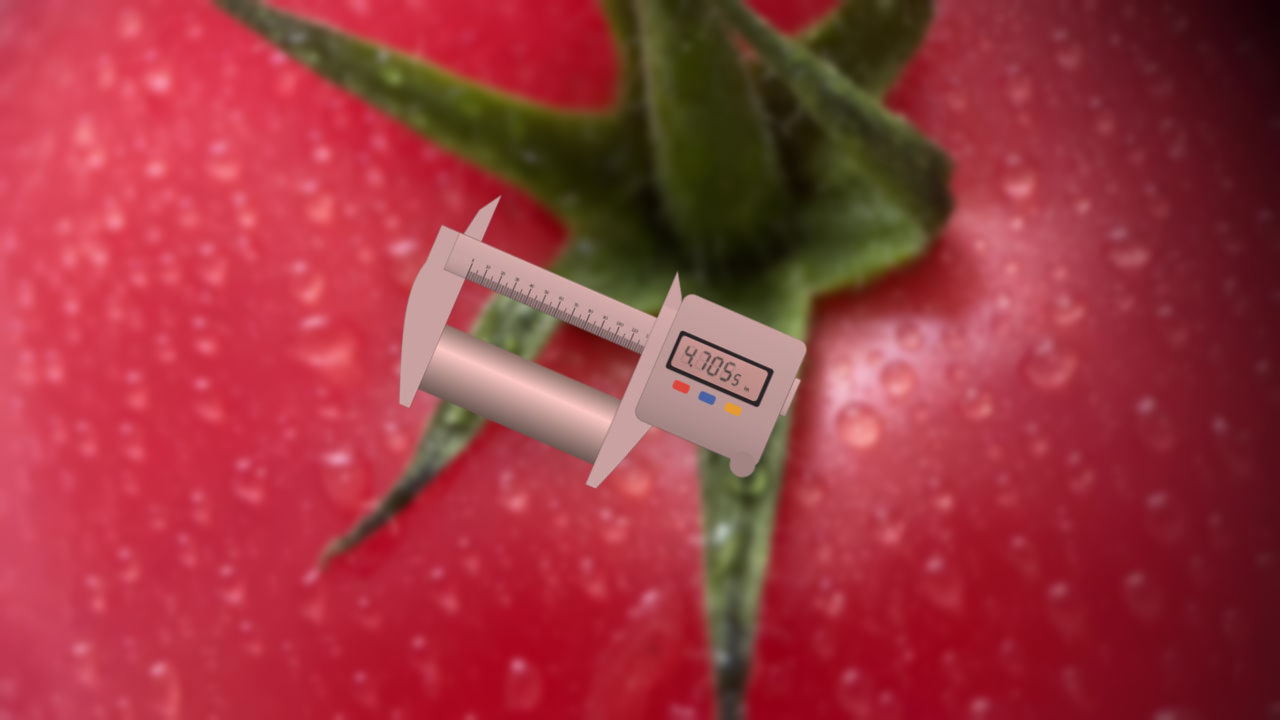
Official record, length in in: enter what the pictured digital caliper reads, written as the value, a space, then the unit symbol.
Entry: 4.7055 in
